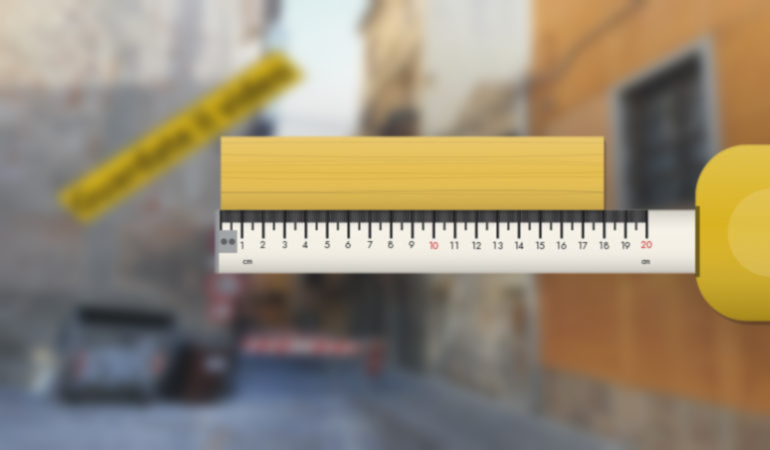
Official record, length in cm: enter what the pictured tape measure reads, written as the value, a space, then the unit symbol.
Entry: 18 cm
